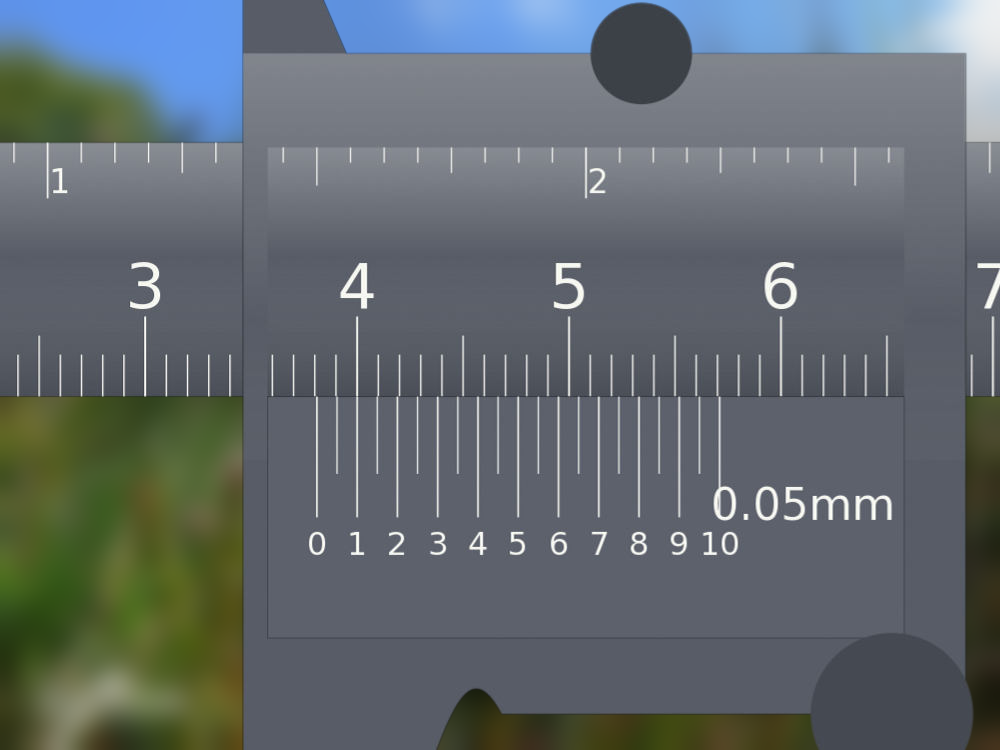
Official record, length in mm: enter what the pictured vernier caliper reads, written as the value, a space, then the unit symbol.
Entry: 38.1 mm
